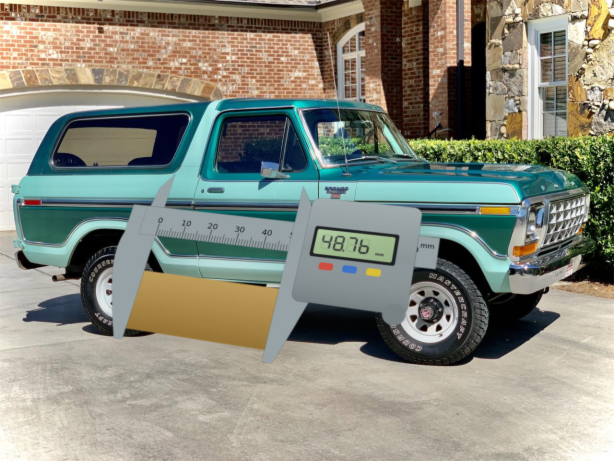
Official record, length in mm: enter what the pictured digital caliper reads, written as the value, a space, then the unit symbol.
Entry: 48.76 mm
